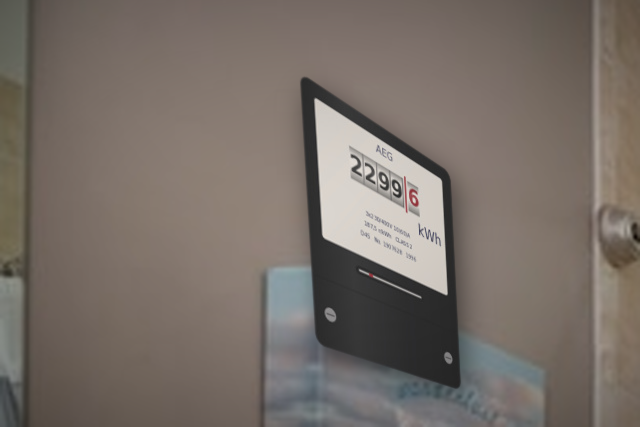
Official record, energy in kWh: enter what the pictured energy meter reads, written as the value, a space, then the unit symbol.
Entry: 2299.6 kWh
